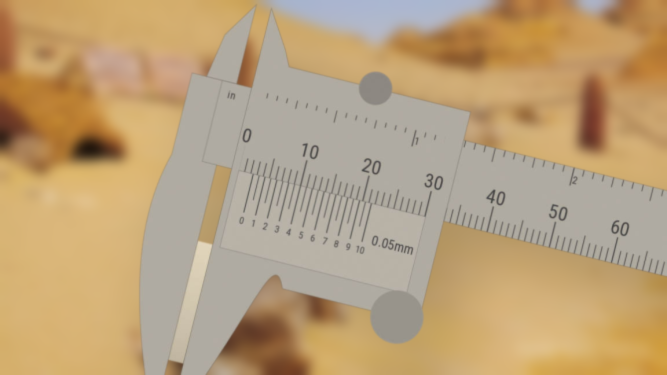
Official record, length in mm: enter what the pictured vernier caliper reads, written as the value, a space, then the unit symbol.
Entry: 2.4 mm
